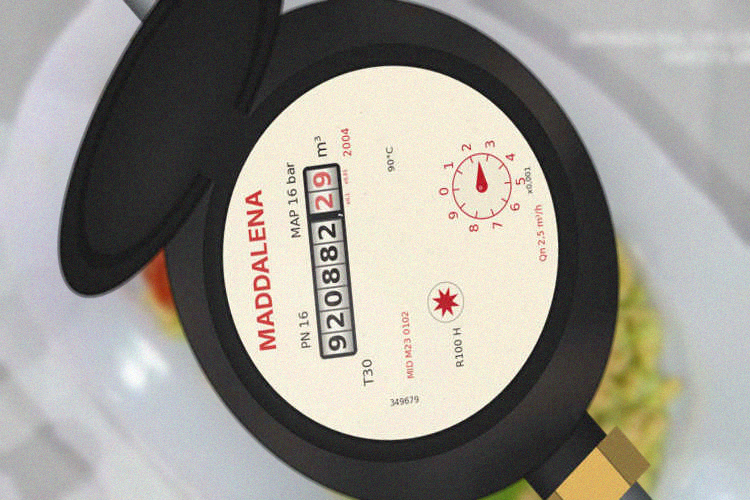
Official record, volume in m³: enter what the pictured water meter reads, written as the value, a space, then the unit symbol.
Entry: 920882.292 m³
